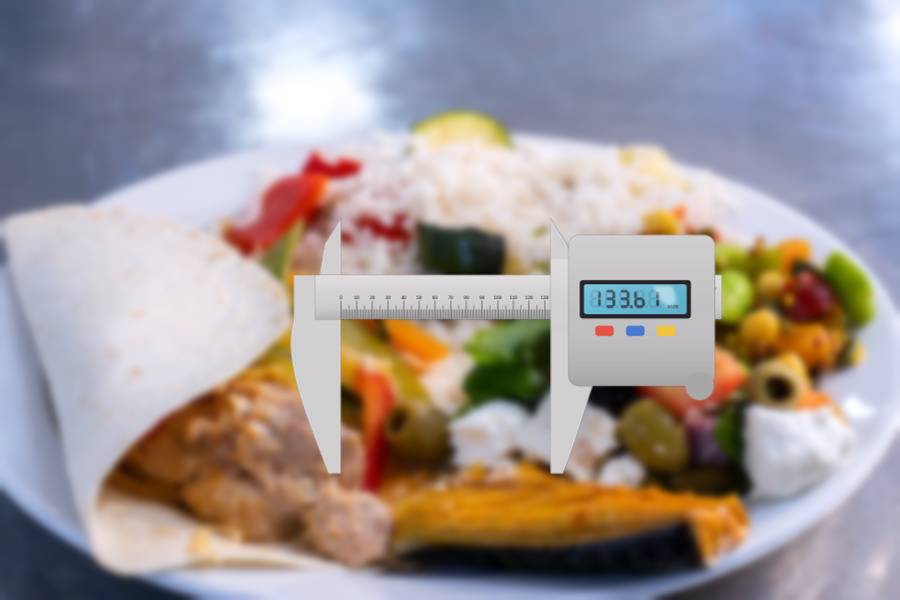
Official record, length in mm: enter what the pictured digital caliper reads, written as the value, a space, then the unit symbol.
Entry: 133.61 mm
